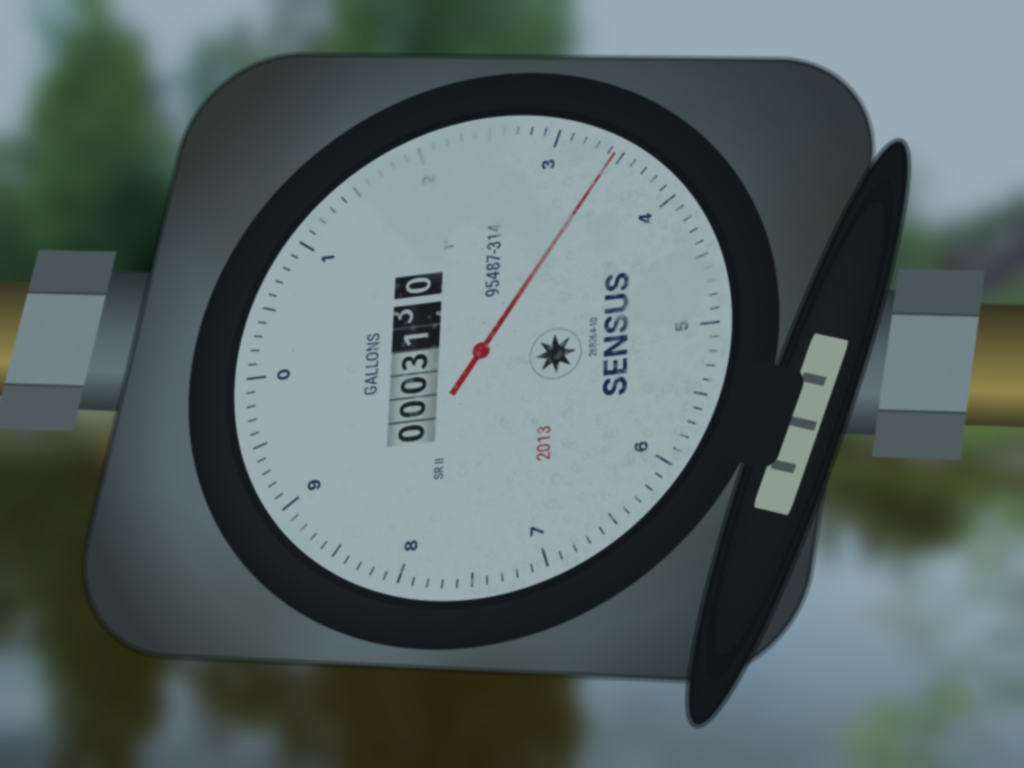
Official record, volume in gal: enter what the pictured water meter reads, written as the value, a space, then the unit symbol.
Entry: 3133.4 gal
